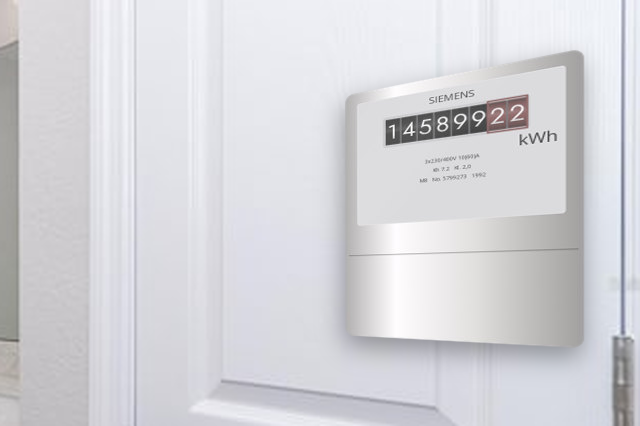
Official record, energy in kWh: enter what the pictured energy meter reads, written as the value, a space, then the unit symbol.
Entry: 145899.22 kWh
